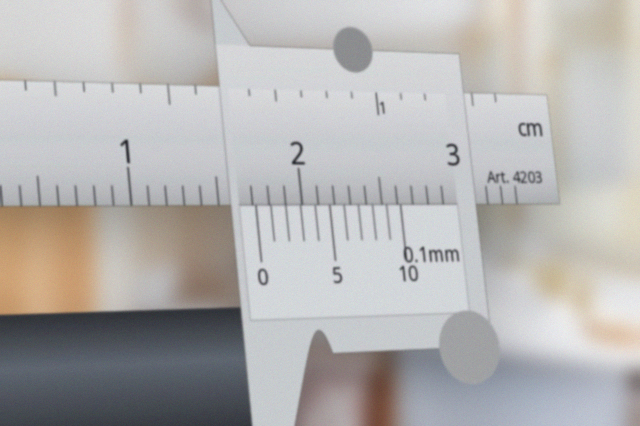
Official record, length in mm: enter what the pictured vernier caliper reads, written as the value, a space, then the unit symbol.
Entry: 17.2 mm
